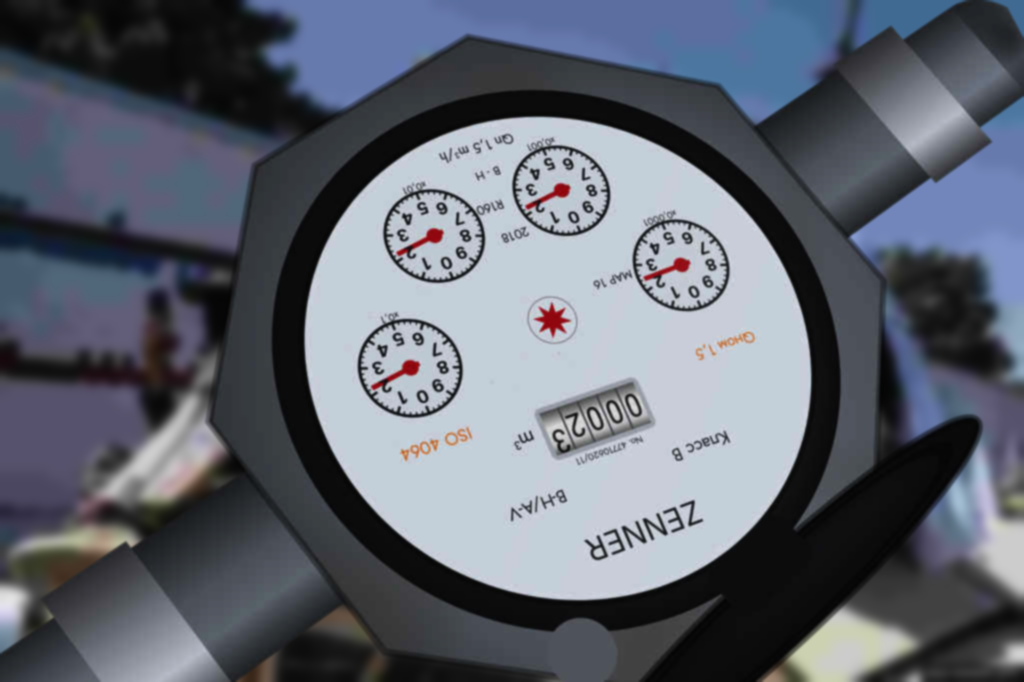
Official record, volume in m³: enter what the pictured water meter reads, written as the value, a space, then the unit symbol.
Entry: 23.2222 m³
